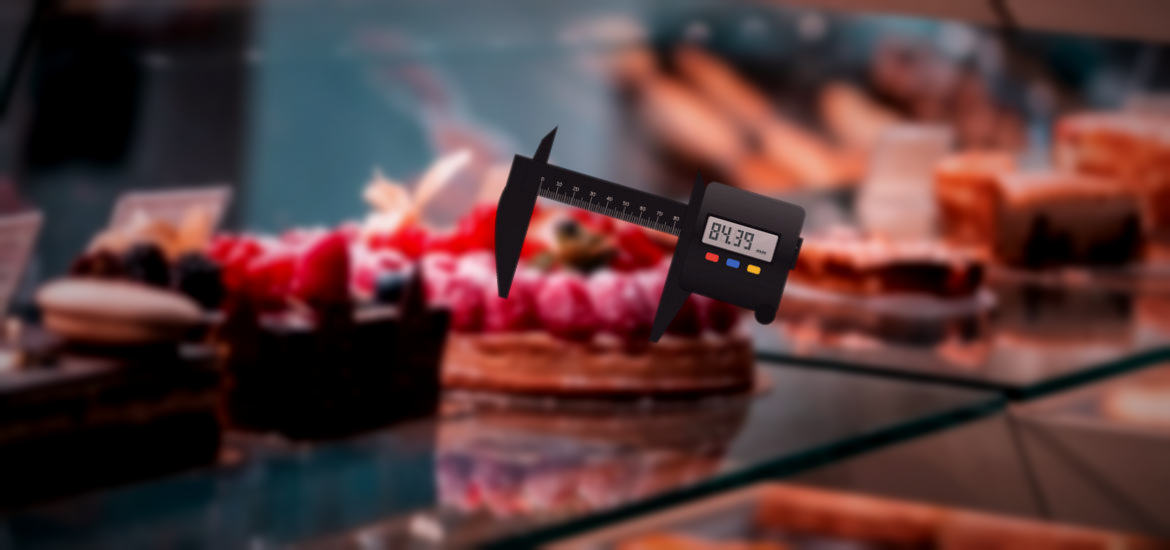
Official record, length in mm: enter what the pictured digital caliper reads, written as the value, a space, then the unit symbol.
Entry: 84.39 mm
